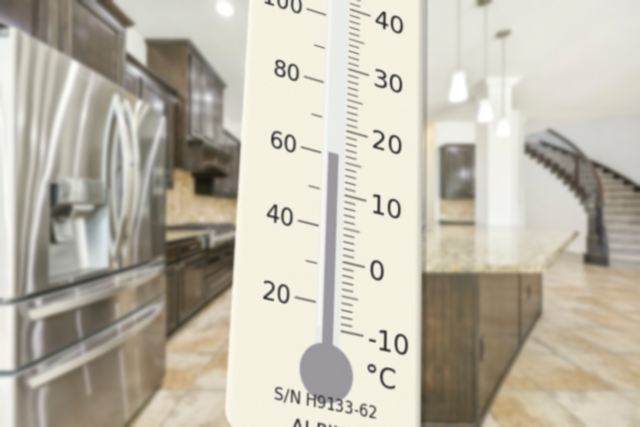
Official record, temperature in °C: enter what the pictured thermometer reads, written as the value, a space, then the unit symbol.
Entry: 16 °C
